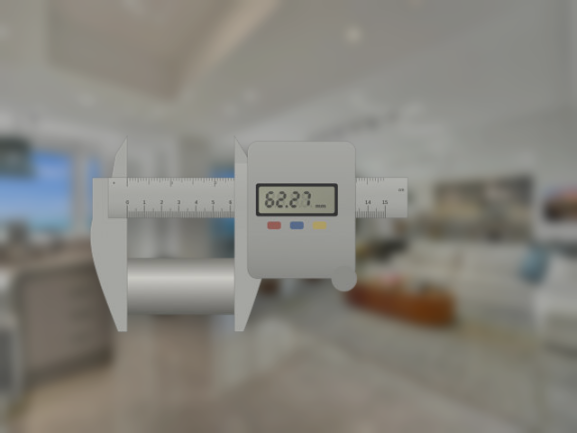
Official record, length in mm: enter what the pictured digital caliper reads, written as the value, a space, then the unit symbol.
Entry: 62.27 mm
